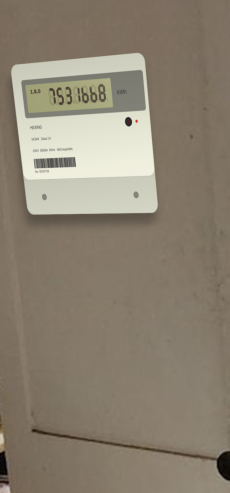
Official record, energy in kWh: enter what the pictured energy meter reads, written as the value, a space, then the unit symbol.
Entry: 7531668 kWh
